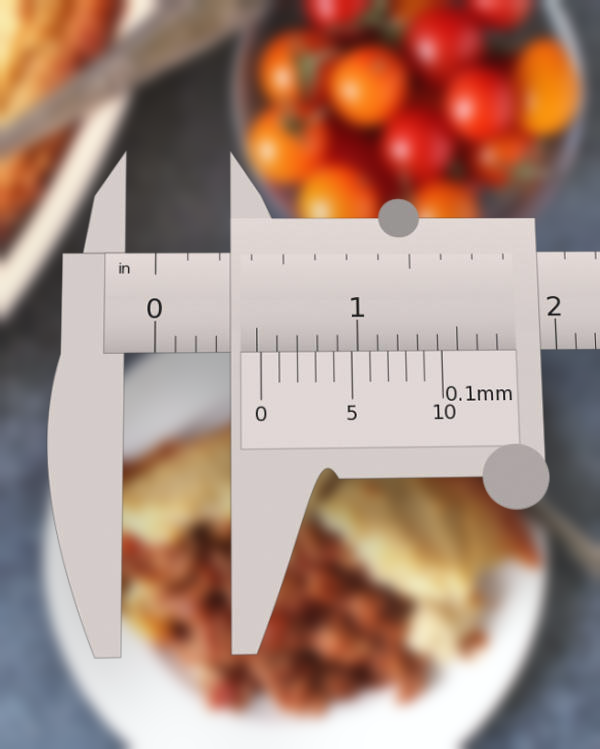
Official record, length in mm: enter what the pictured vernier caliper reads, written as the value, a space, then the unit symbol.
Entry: 5.2 mm
